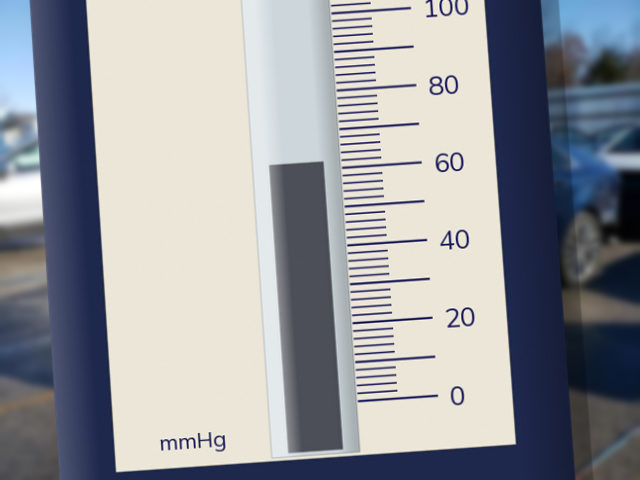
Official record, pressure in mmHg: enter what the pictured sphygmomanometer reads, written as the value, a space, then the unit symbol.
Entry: 62 mmHg
